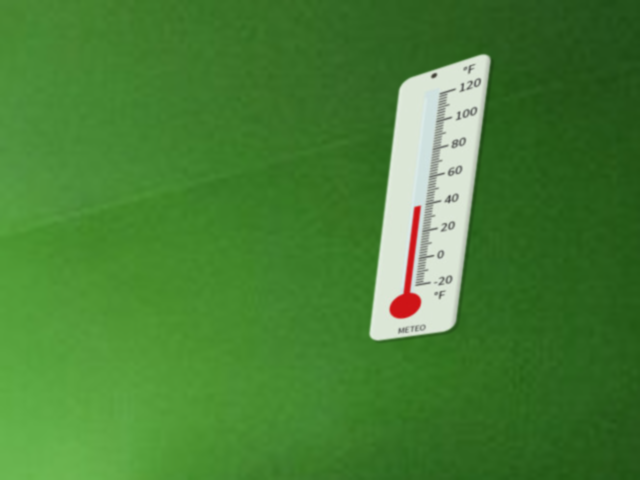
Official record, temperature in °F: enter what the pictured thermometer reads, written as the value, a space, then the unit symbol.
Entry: 40 °F
